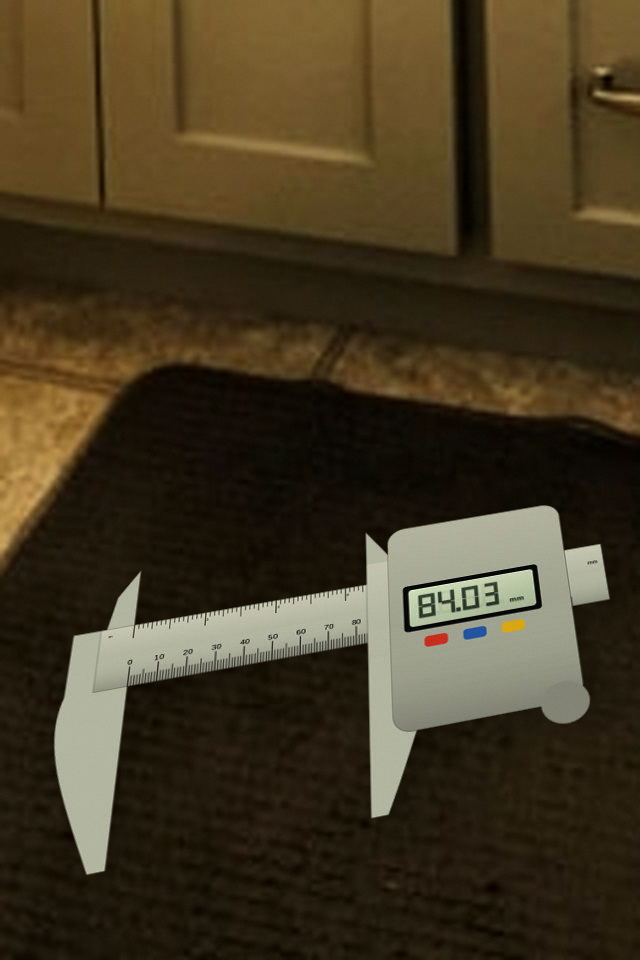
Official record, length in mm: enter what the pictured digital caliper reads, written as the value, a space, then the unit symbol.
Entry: 84.03 mm
